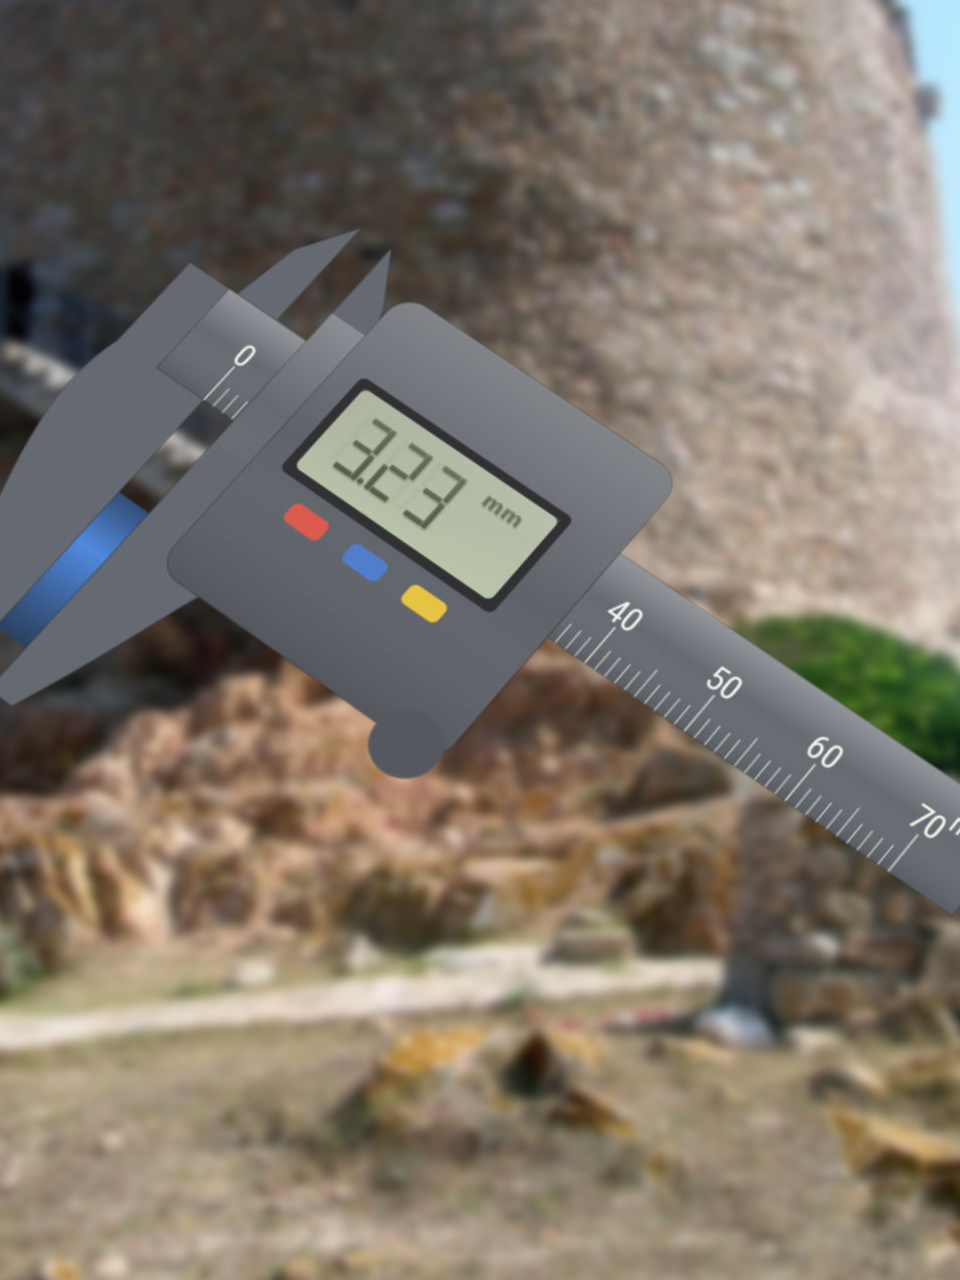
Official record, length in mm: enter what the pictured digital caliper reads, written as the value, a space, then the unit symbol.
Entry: 3.23 mm
